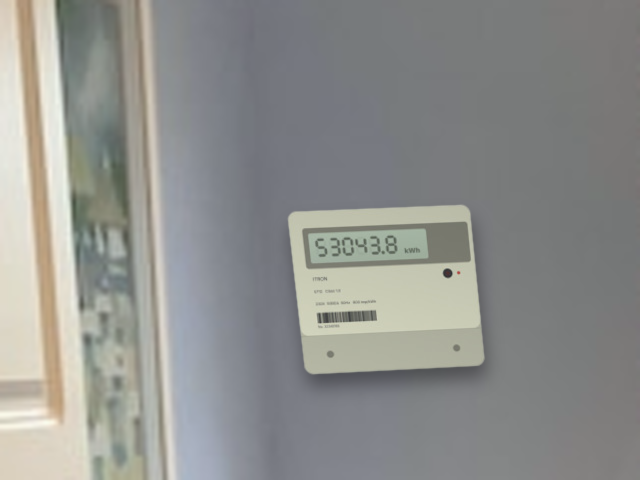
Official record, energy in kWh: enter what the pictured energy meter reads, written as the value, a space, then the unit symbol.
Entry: 53043.8 kWh
